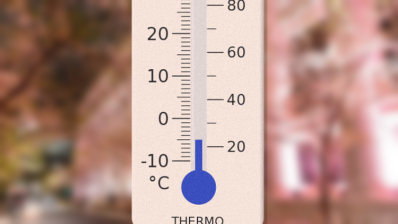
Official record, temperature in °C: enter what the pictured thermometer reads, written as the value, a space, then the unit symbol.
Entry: -5 °C
